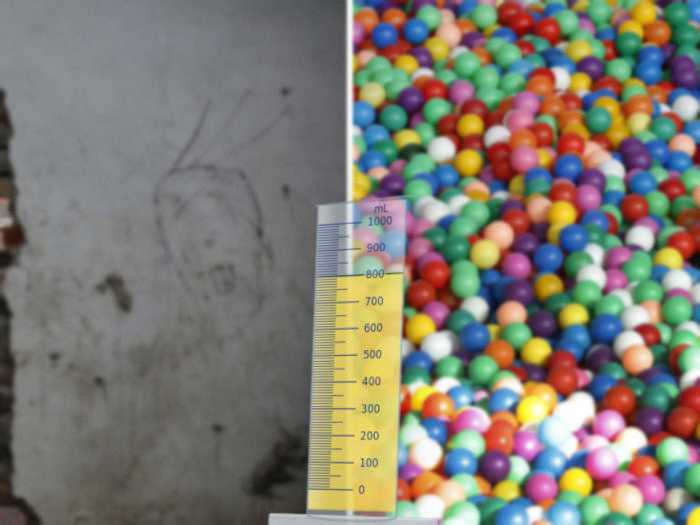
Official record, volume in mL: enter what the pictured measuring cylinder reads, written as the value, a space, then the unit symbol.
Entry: 800 mL
